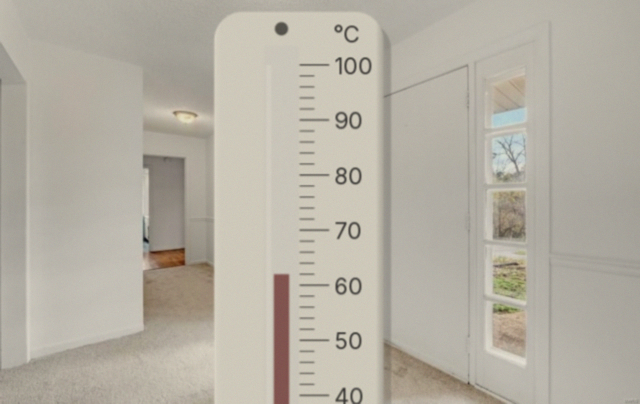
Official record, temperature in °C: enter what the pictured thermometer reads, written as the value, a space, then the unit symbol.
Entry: 62 °C
